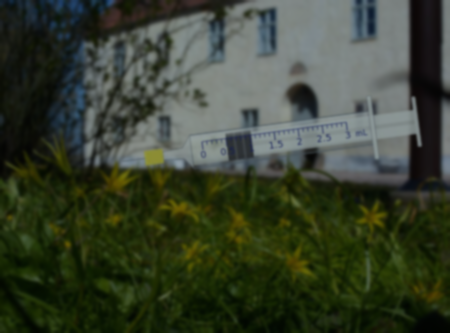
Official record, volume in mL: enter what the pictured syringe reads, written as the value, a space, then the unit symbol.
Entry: 0.5 mL
